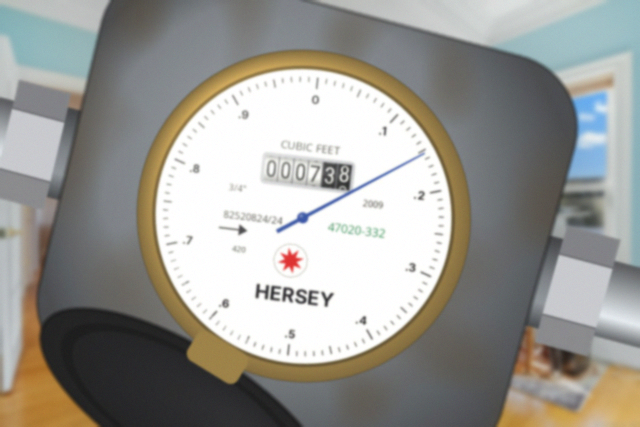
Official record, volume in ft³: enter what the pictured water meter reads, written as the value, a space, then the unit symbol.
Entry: 738.15 ft³
